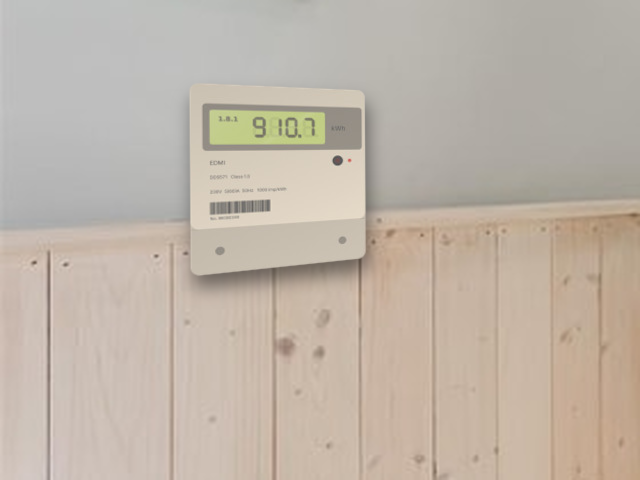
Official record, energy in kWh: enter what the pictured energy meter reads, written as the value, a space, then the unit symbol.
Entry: 910.7 kWh
